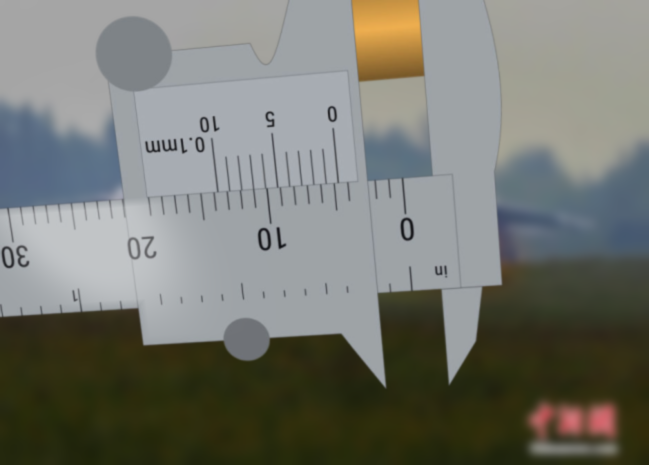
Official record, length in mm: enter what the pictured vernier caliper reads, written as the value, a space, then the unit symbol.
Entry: 4.7 mm
